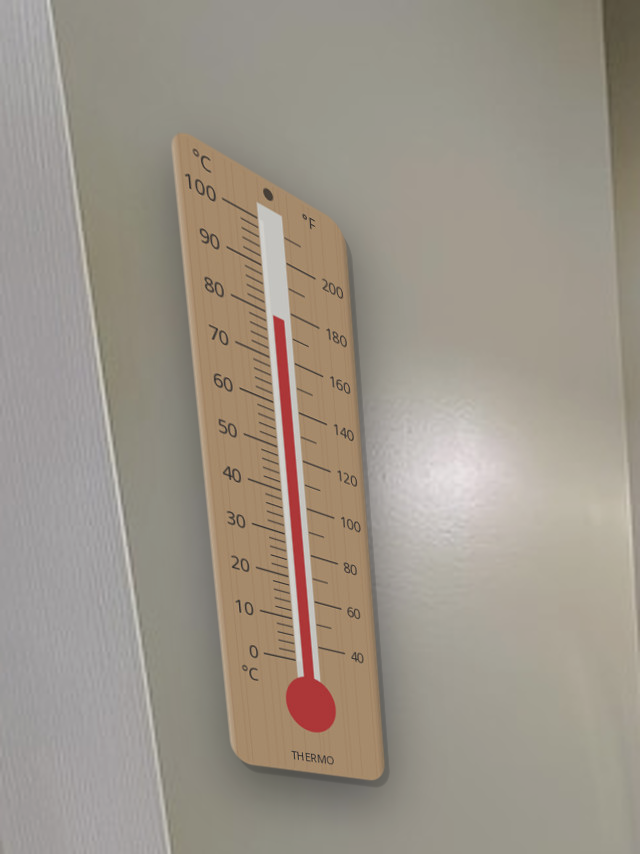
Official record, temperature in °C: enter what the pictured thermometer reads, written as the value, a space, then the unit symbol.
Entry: 80 °C
